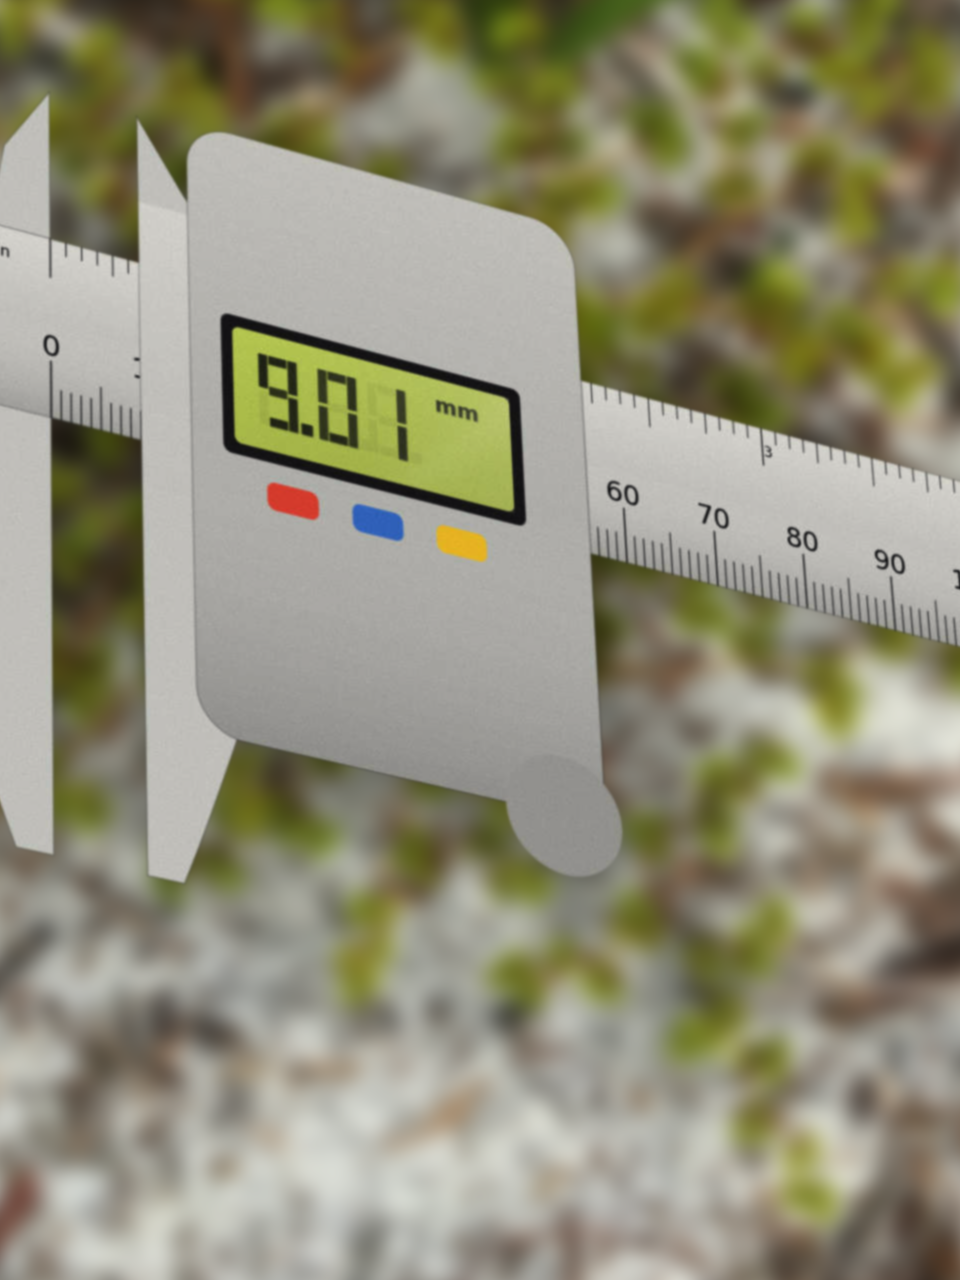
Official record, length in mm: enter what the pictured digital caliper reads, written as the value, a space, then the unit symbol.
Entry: 9.01 mm
